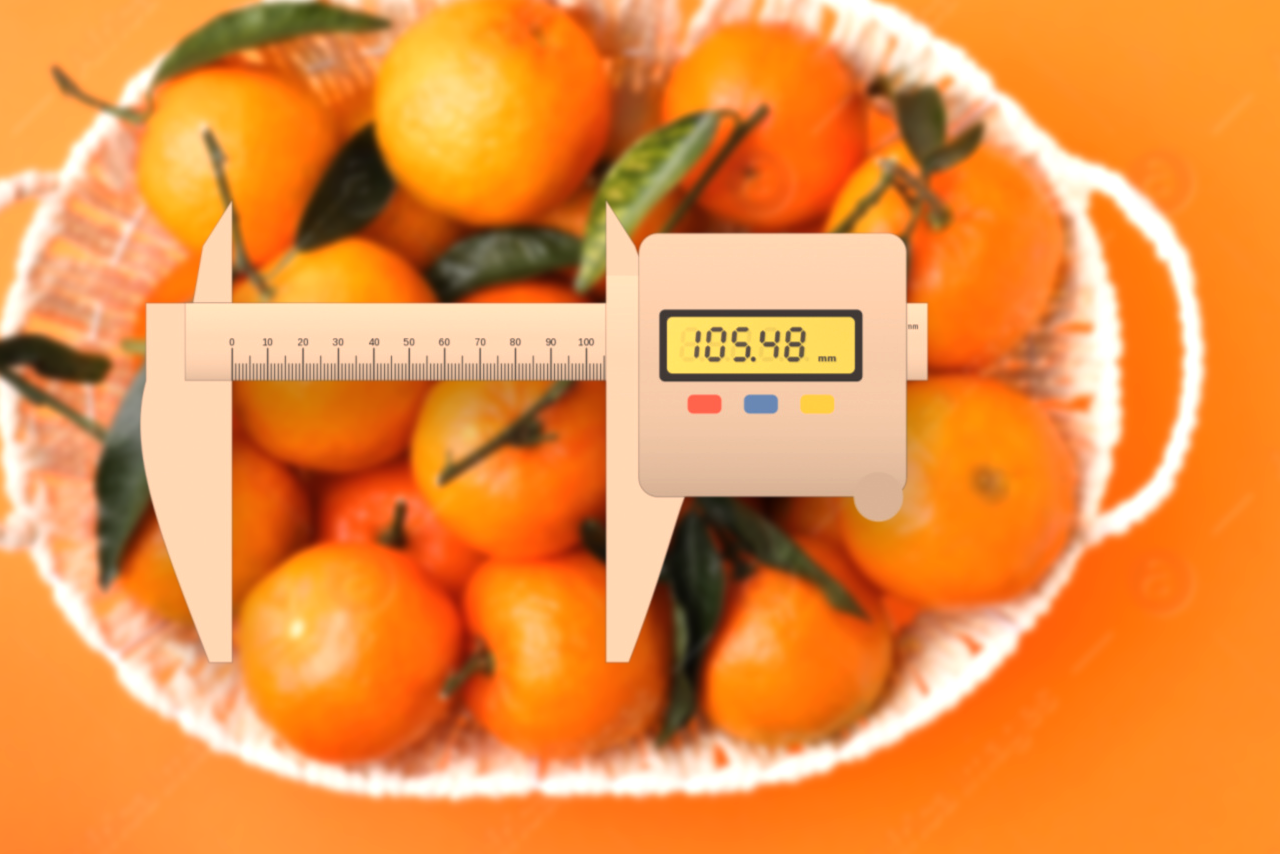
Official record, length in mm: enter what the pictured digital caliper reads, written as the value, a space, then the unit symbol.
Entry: 105.48 mm
